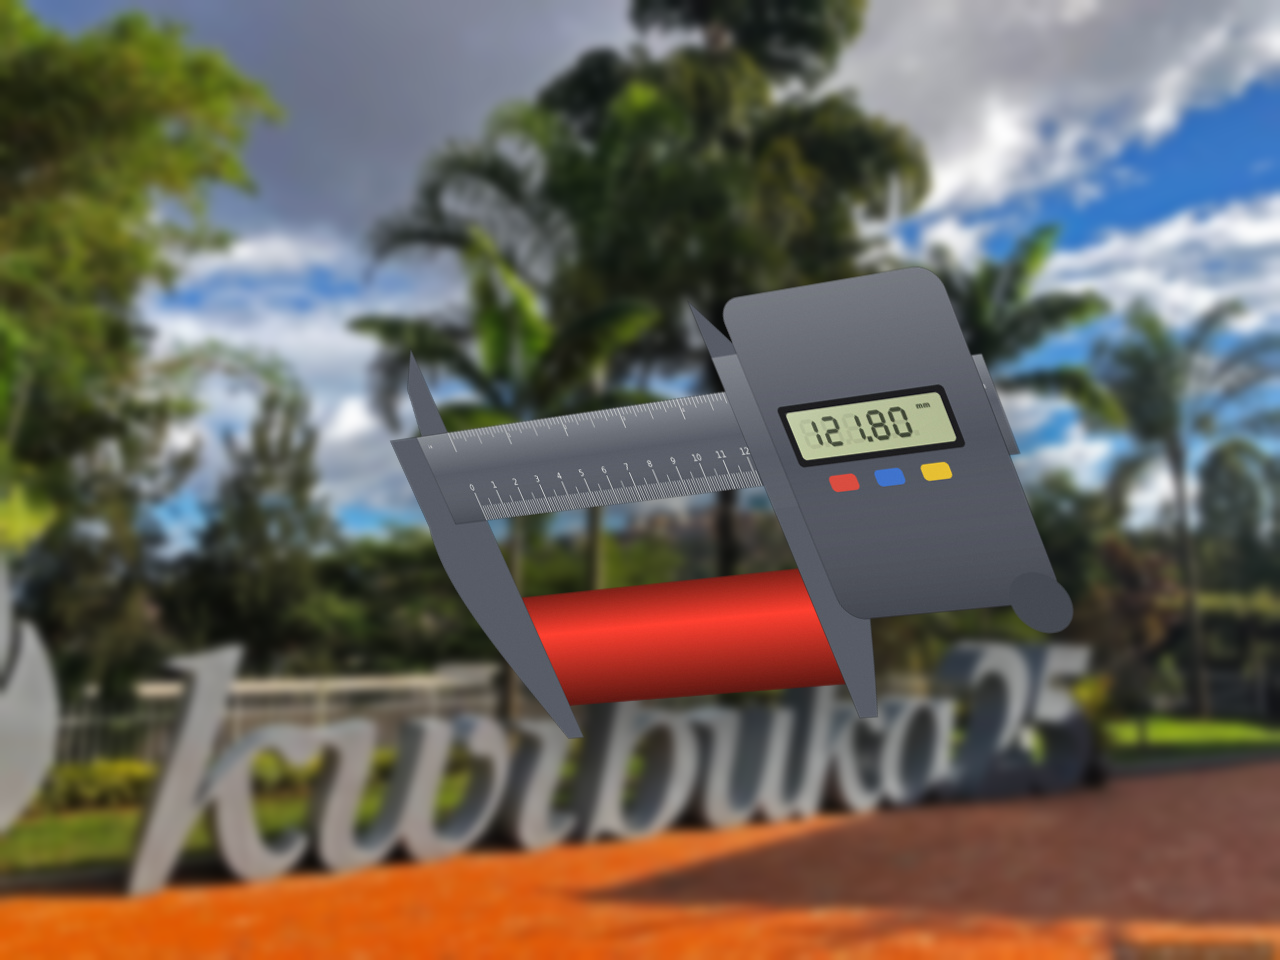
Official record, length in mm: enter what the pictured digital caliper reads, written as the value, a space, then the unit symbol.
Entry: 121.80 mm
